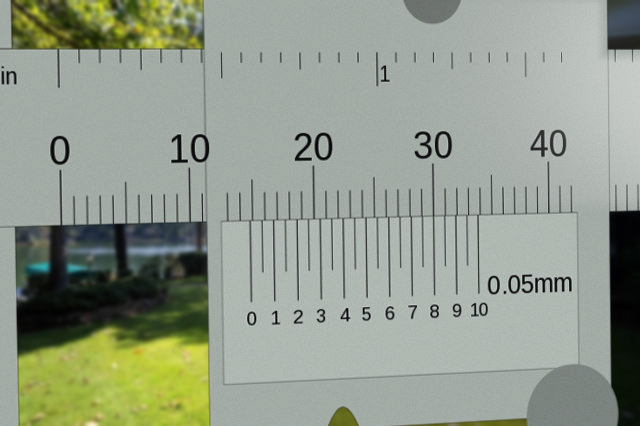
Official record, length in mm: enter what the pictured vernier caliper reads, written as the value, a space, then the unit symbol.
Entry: 14.8 mm
